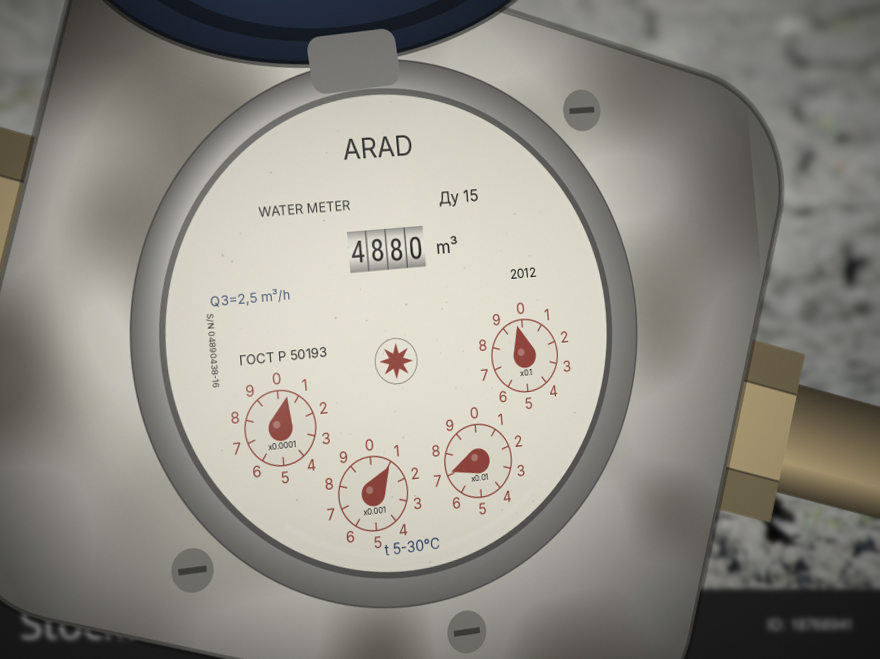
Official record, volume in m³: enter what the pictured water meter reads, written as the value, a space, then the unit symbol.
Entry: 4879.9710 m³
